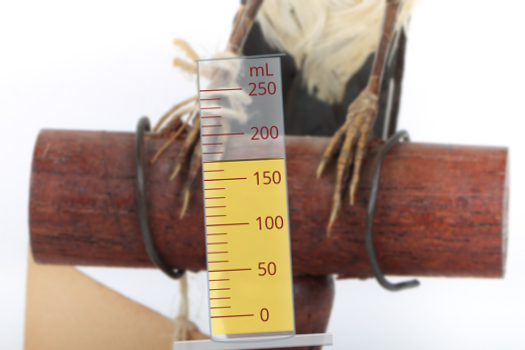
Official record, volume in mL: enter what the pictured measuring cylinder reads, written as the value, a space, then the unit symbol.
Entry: 170 mL
